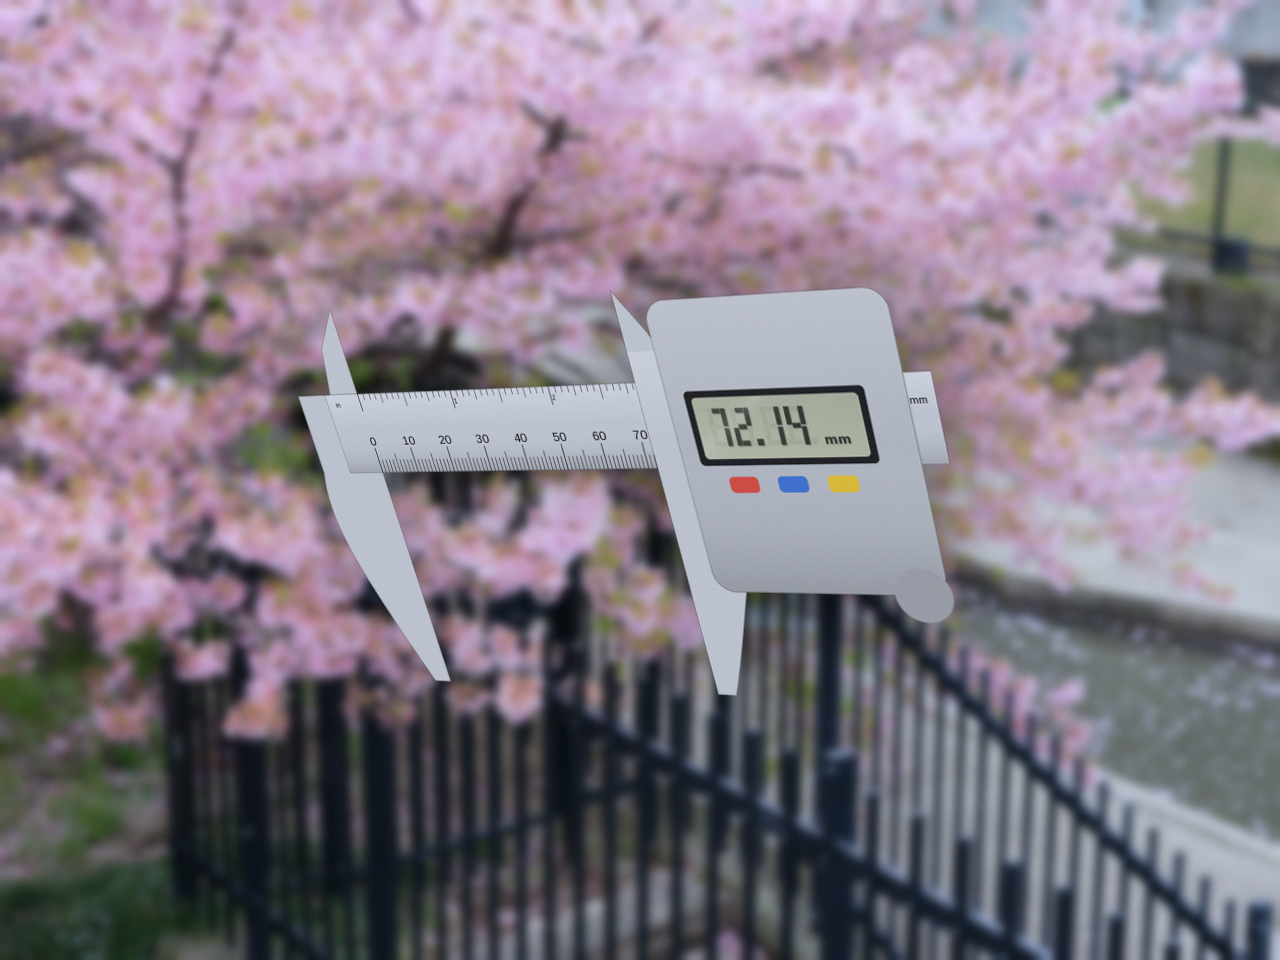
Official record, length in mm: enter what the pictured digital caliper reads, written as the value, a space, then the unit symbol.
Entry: 72.14 mm
